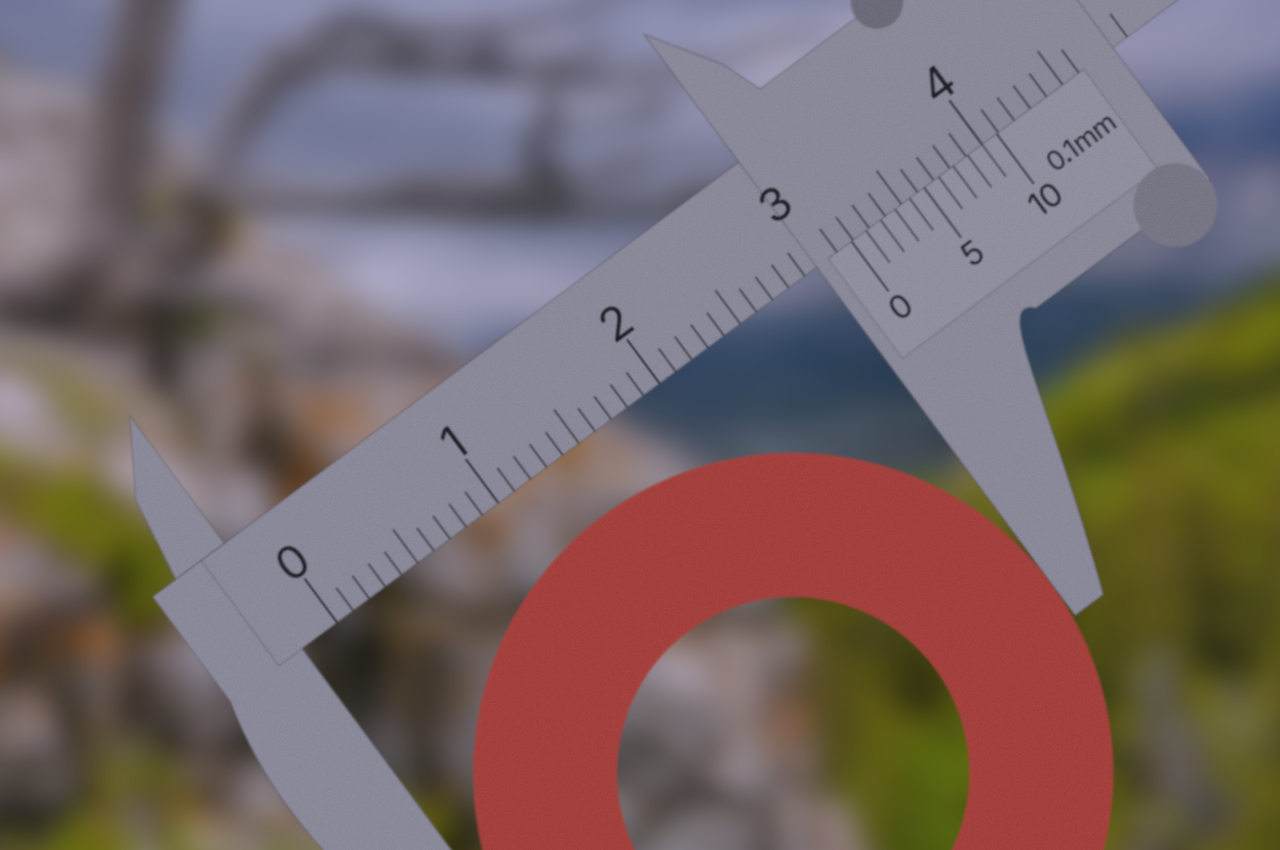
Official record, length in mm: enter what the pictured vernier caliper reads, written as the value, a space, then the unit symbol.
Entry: 31.9 mm
